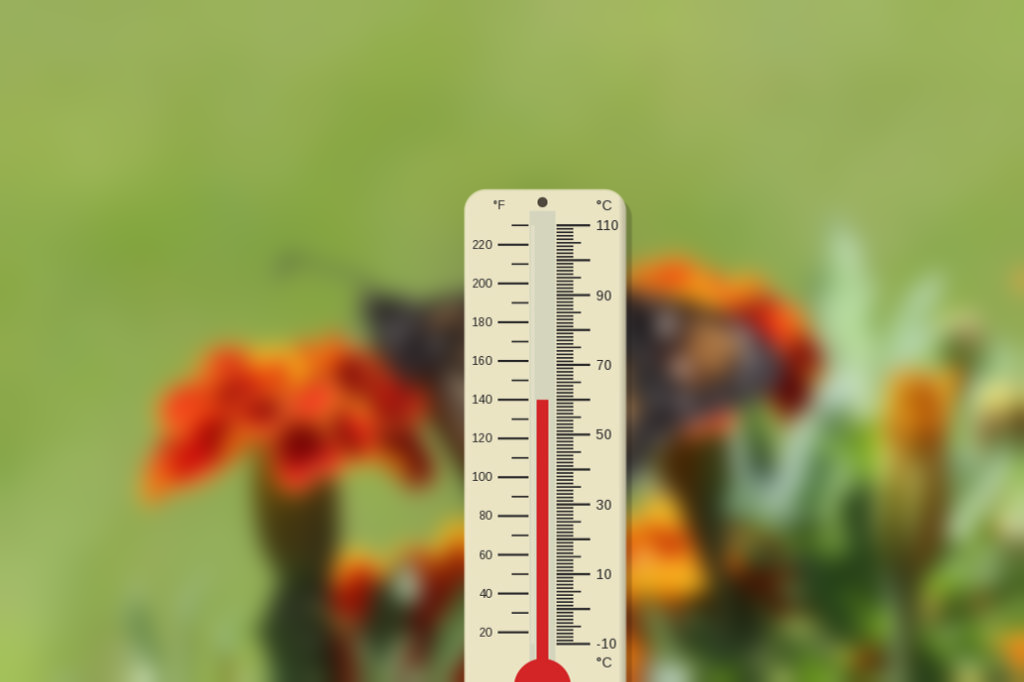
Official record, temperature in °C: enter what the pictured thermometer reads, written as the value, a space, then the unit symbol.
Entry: 60 °C
